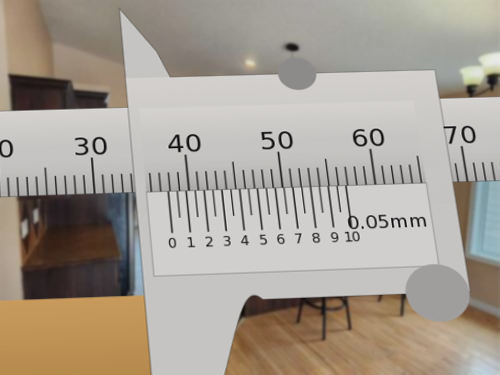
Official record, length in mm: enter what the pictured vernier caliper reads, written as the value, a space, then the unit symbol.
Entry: 37.8 mm
